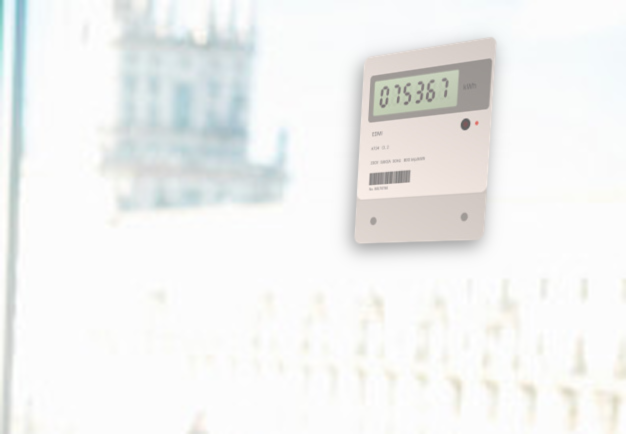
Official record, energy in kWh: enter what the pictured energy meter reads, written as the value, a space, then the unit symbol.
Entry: 75367 kWh
